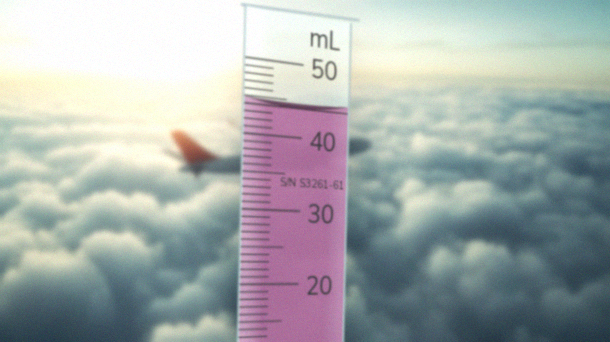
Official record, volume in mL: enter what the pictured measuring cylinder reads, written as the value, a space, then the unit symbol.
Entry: 44 mL
